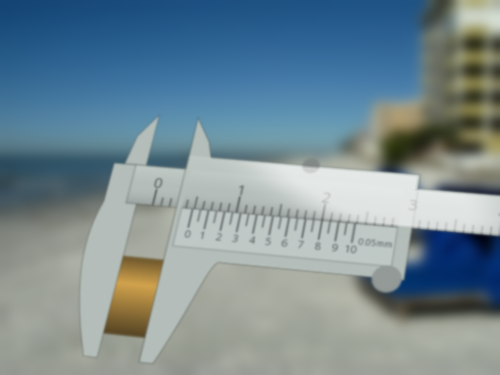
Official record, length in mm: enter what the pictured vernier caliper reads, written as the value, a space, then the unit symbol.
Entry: 4.8 mm
